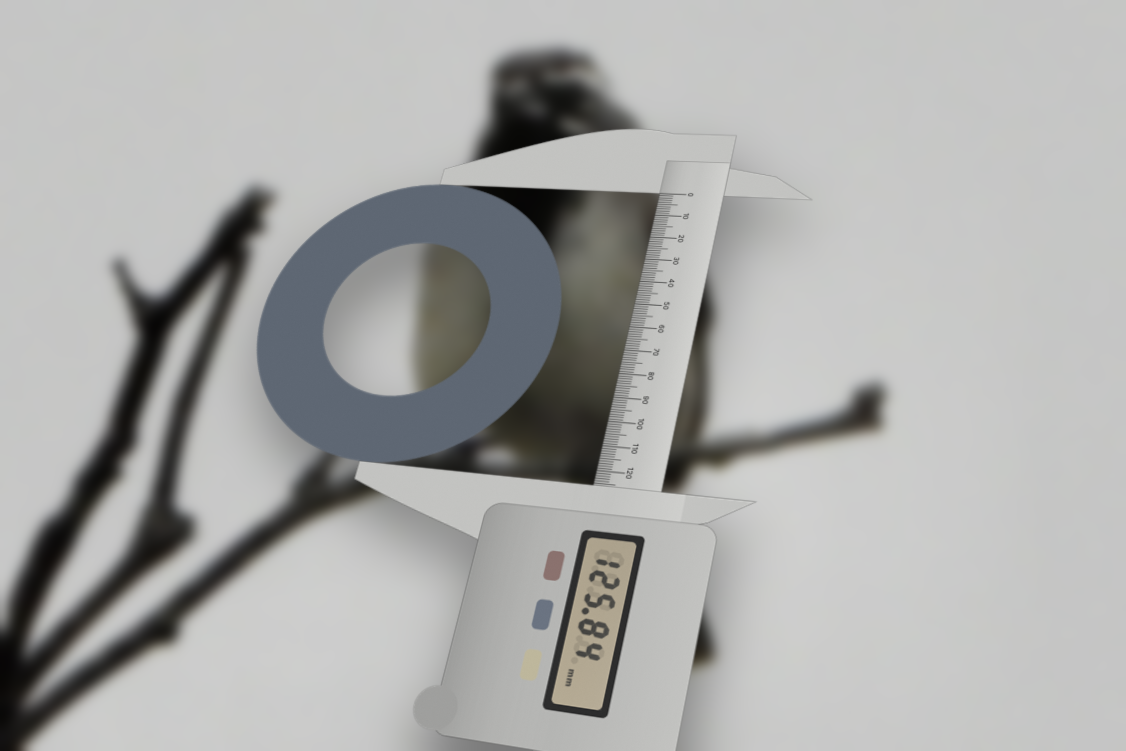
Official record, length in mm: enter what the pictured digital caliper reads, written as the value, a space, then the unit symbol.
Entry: 125.84 mm
